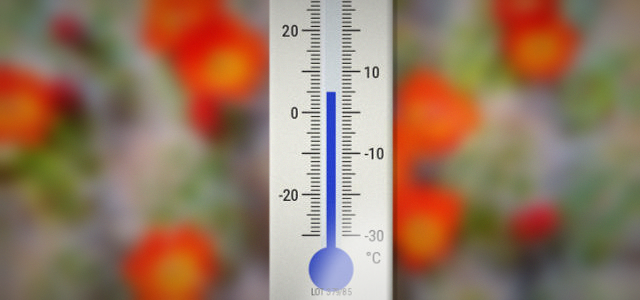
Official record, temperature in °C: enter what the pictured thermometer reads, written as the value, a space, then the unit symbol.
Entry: 5 °C
